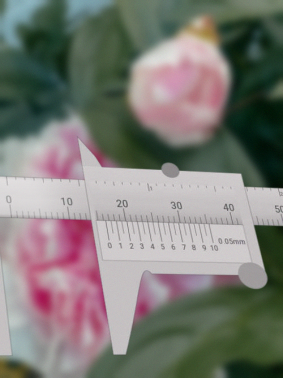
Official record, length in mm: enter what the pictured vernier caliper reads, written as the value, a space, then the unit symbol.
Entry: 16.4 mm
